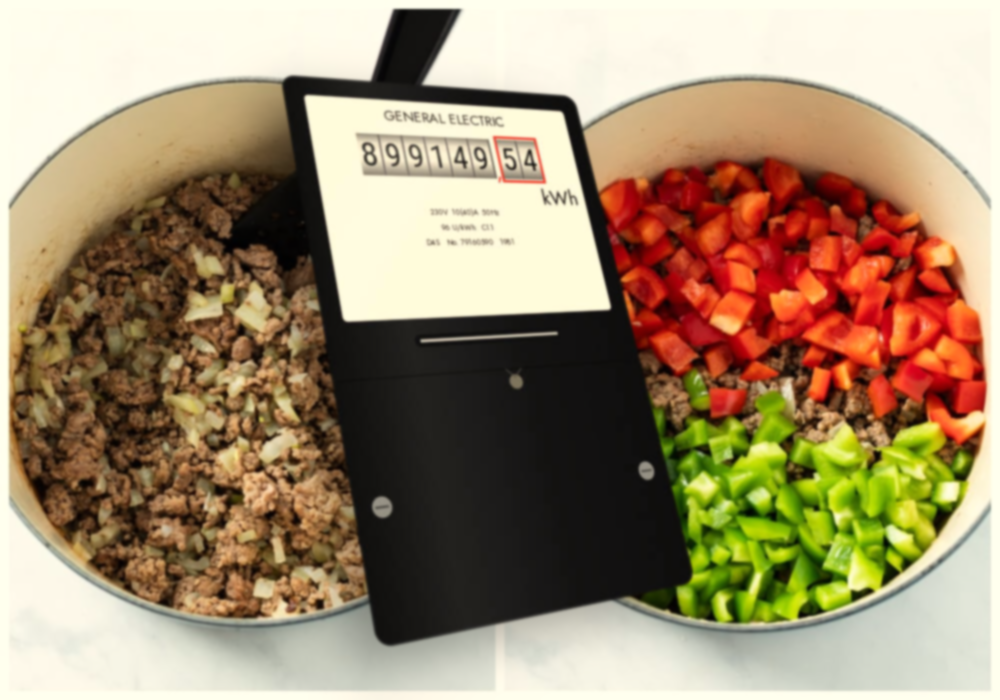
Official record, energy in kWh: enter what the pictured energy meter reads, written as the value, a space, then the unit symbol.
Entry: 899149.54 kWh
